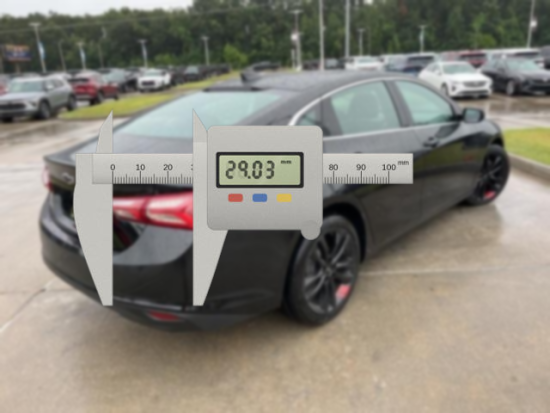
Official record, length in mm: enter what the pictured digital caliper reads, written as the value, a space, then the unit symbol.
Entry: 29.03 mm
